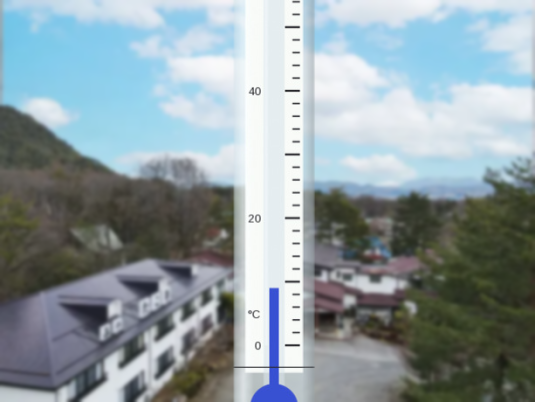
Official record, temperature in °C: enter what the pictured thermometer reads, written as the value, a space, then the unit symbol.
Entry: 9 °C
